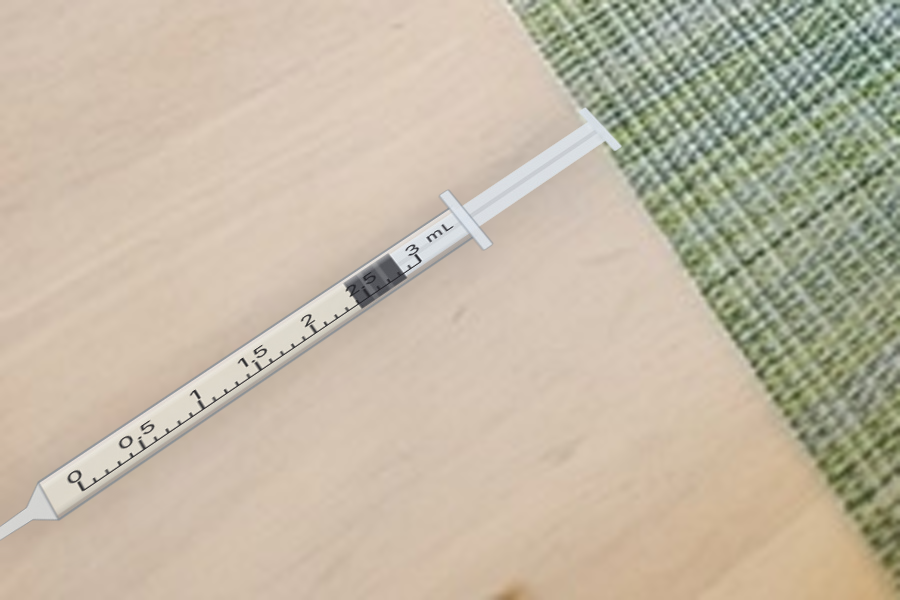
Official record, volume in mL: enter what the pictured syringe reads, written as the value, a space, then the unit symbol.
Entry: 2.4 mL
